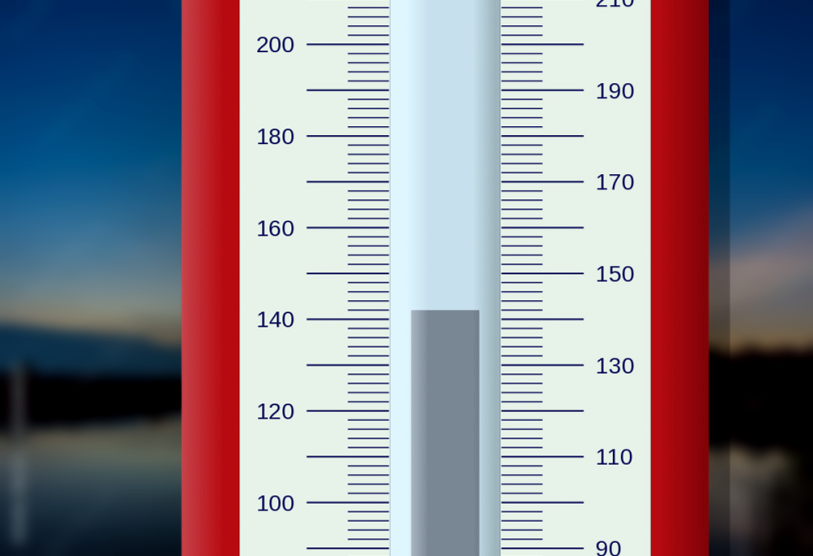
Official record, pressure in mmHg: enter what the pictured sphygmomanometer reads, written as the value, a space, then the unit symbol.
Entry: 142 mmHg
